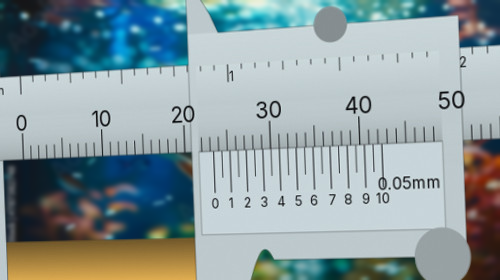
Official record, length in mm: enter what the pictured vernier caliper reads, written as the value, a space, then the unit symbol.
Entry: 23.4 mm
